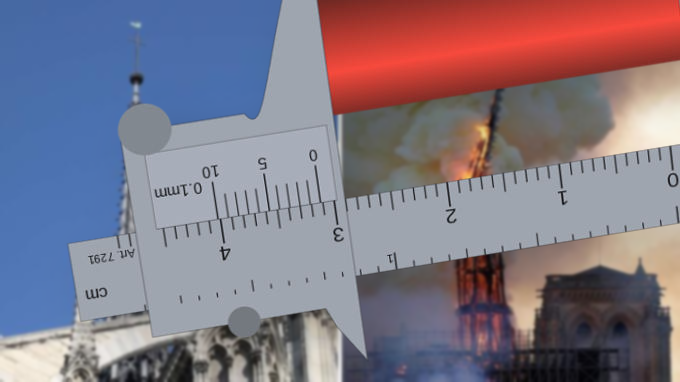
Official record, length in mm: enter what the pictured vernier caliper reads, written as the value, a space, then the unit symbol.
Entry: 31.2 mm
